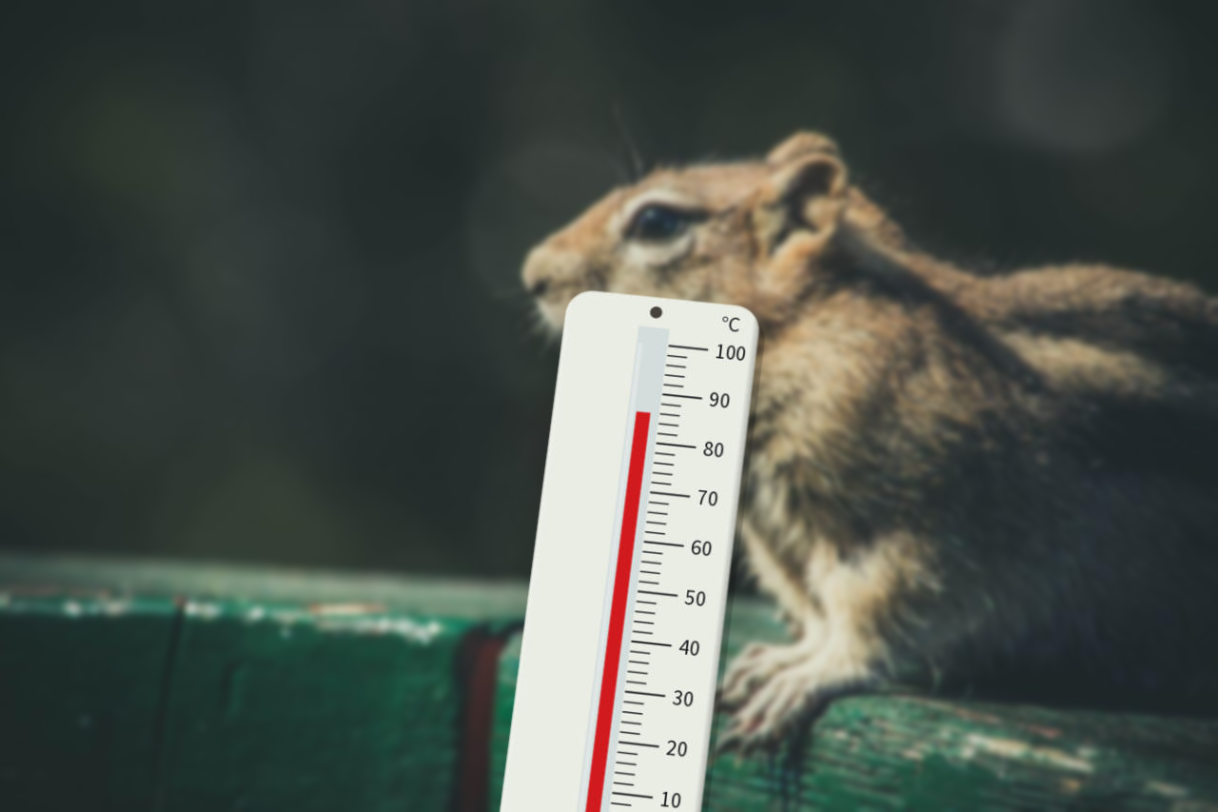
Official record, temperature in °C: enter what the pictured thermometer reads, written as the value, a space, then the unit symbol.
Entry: 86 °C
